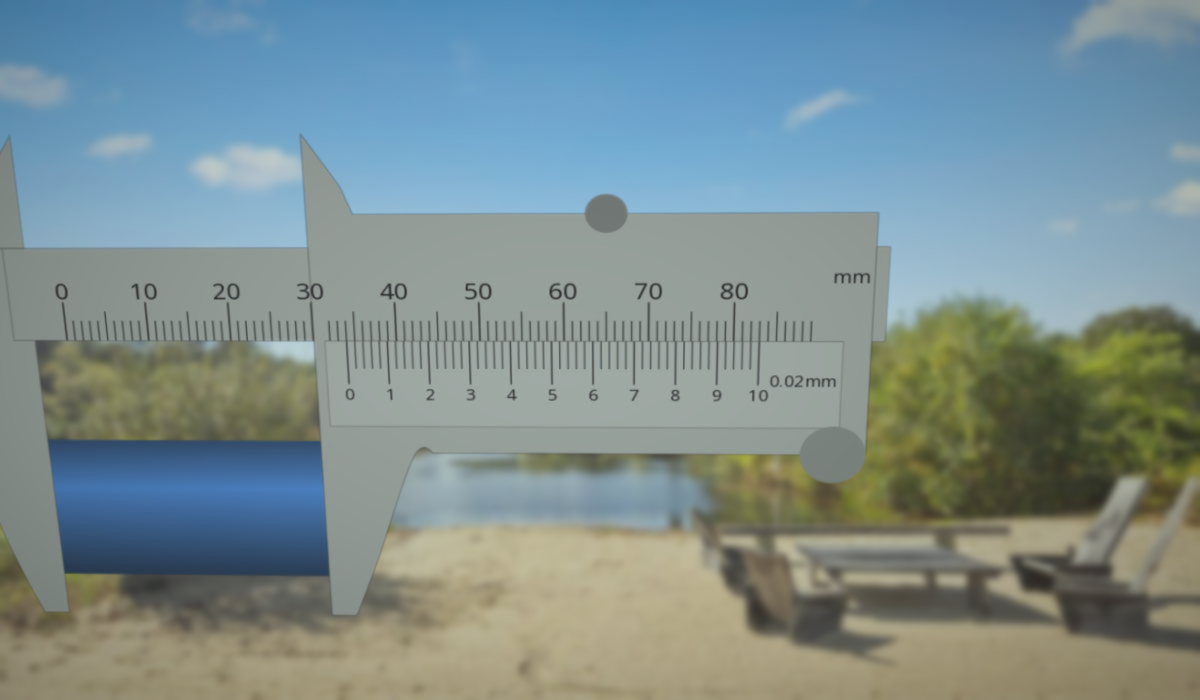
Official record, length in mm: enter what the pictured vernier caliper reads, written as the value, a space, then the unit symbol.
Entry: 34.0 mm
